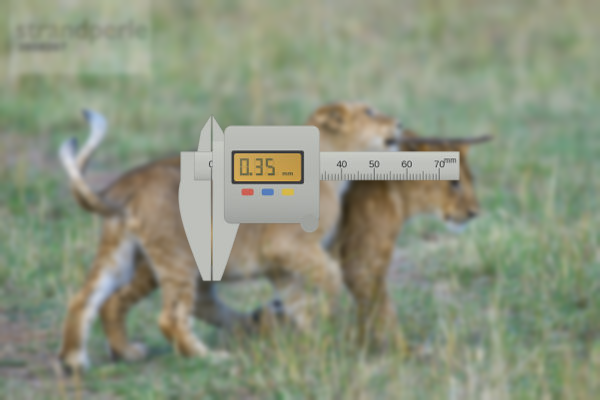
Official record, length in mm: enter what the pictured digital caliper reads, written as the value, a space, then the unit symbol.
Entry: 0.35 mm
